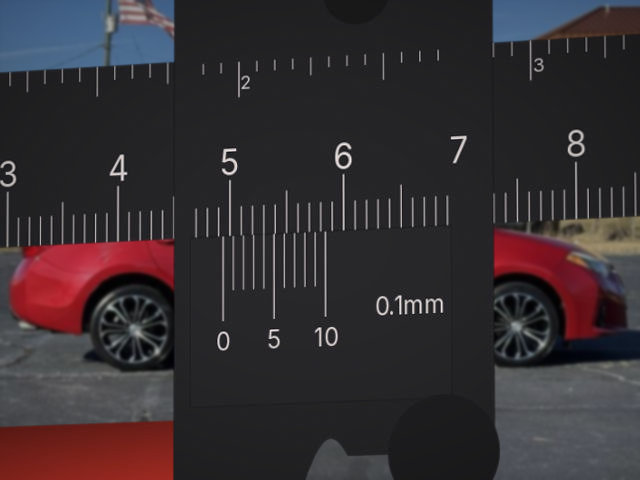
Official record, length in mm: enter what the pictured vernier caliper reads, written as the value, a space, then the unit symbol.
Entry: 49.4 mm
